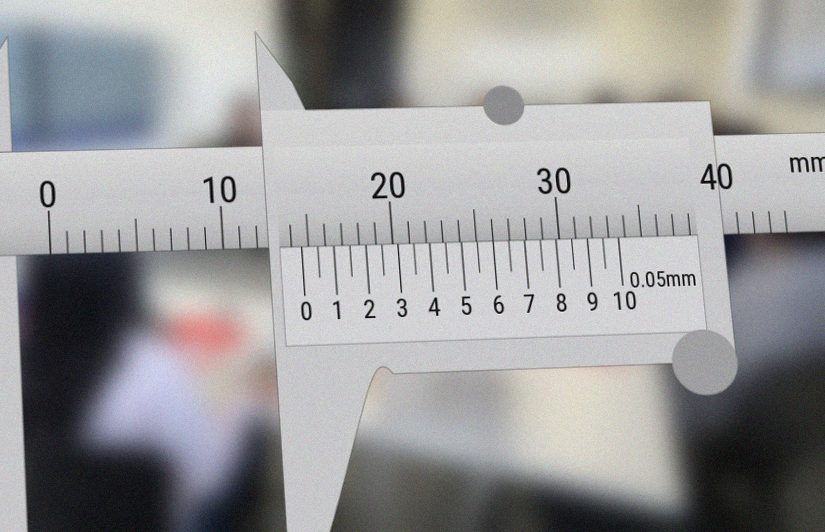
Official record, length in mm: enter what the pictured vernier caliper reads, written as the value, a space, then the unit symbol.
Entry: 14.6 mm
